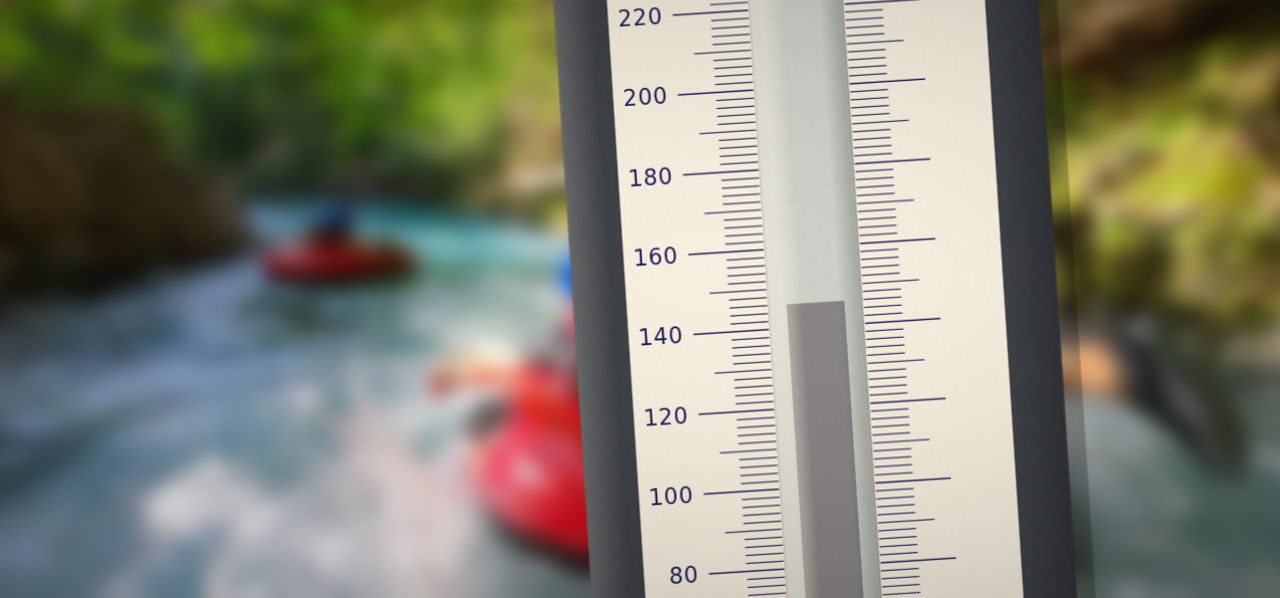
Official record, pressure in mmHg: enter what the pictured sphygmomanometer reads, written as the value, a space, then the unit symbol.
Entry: 146 mmHg
